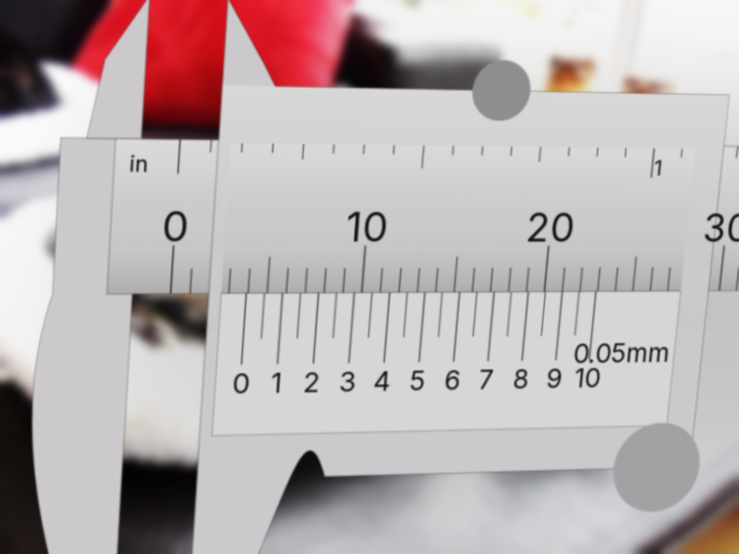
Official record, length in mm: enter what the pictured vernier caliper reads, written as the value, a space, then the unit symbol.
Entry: 3.9 mm
